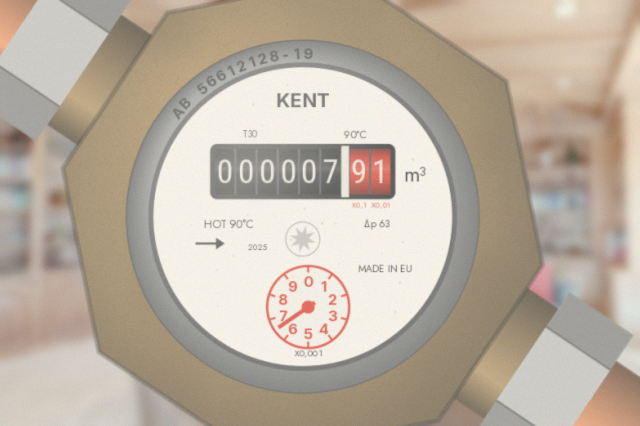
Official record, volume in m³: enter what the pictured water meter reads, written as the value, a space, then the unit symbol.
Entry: 7.916 m³
